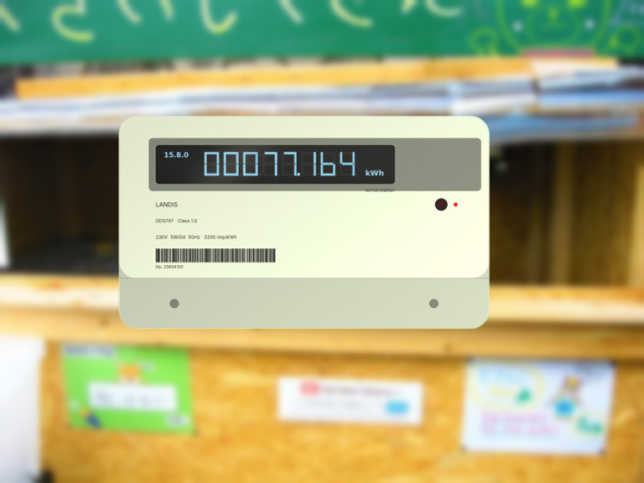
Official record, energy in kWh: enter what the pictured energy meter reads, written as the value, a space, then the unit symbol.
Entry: 77.164 kWh
